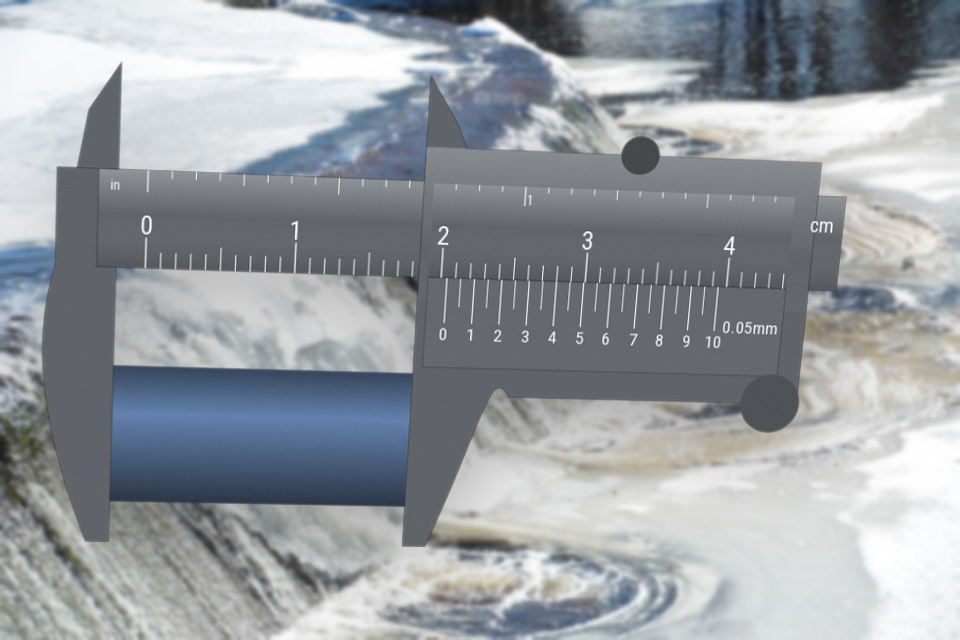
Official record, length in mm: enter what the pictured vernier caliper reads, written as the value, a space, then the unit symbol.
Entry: 20.4 mm
